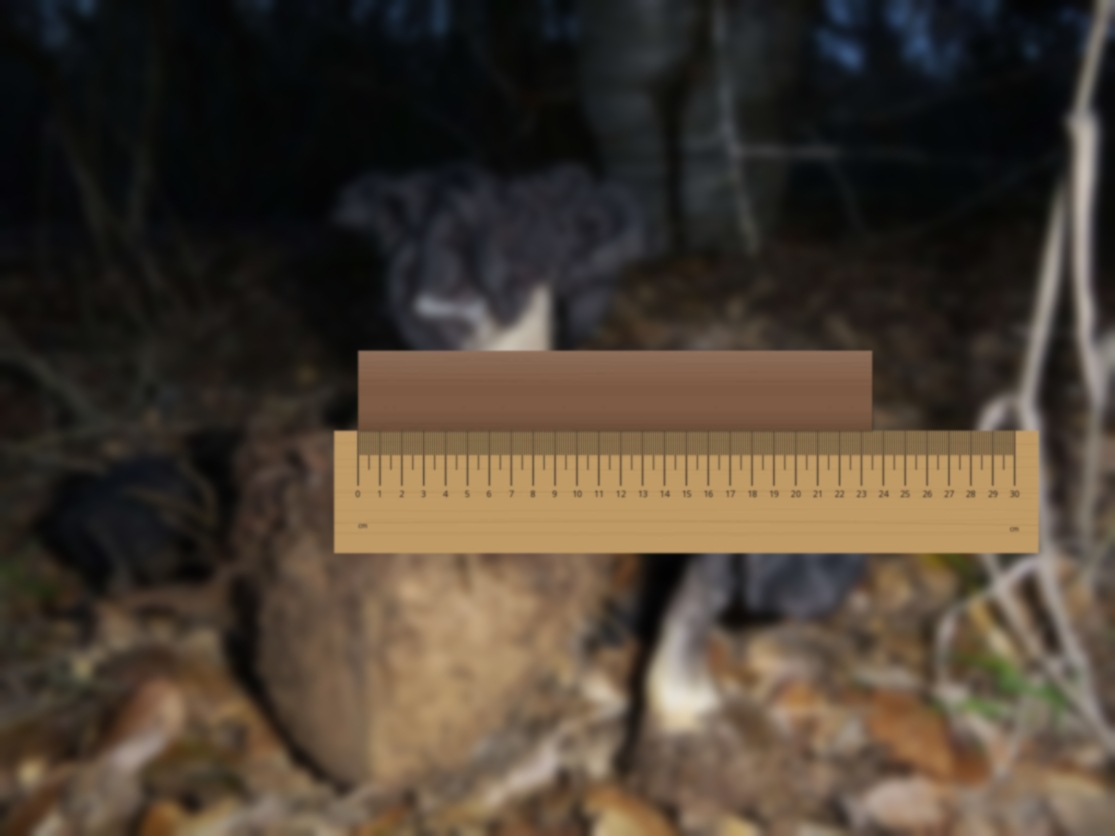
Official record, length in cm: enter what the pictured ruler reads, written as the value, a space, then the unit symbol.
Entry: 23.5 cm
